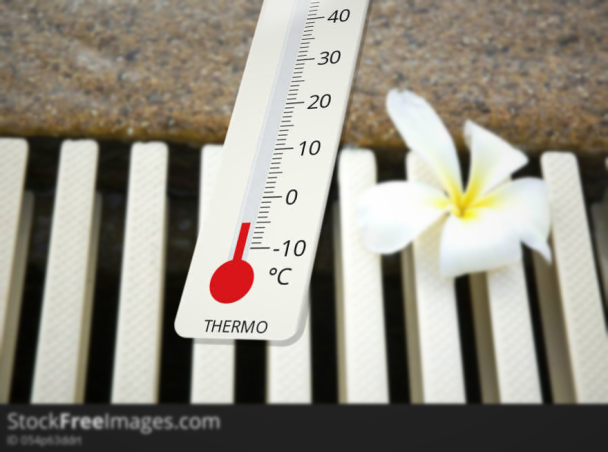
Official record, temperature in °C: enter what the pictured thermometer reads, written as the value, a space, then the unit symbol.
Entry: -5 °C
